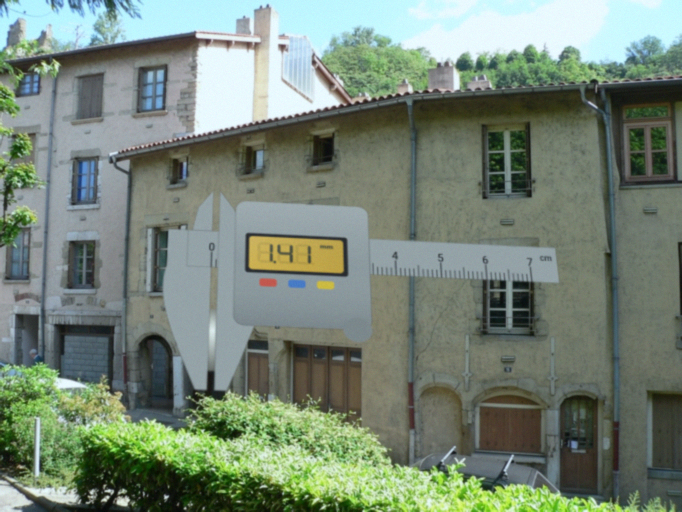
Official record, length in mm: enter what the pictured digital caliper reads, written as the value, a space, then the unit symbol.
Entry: 1.41 mm
